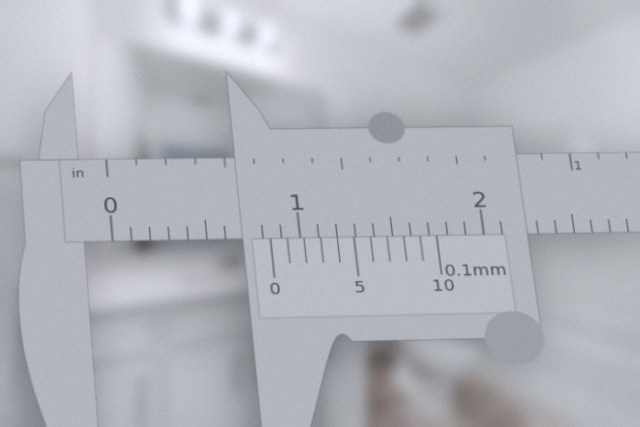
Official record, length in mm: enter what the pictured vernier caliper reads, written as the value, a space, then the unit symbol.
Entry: 8.4 mm
